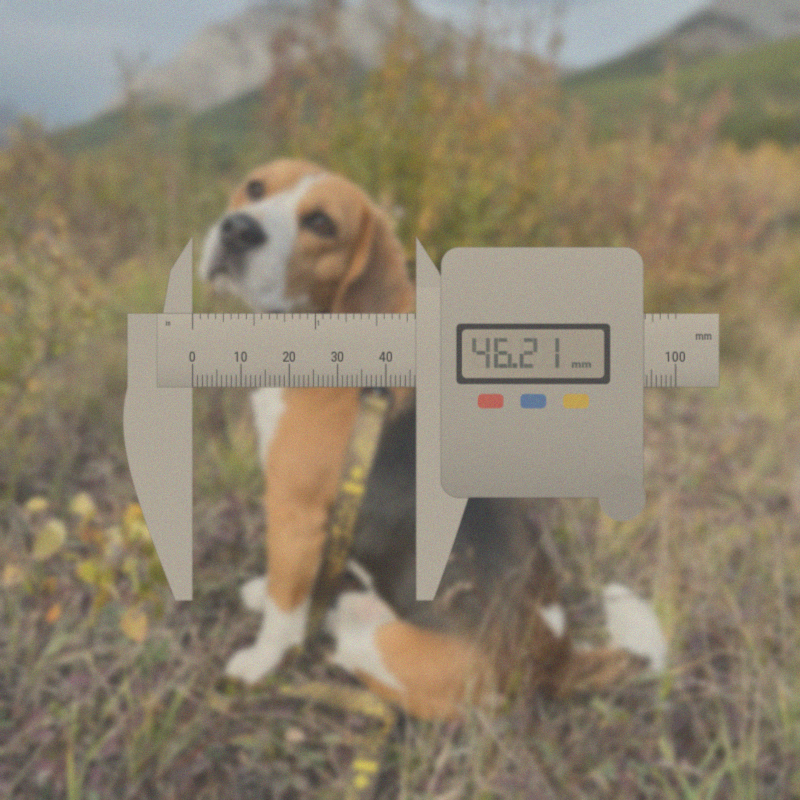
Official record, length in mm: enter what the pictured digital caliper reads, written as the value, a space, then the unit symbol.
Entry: 46.21 mm
